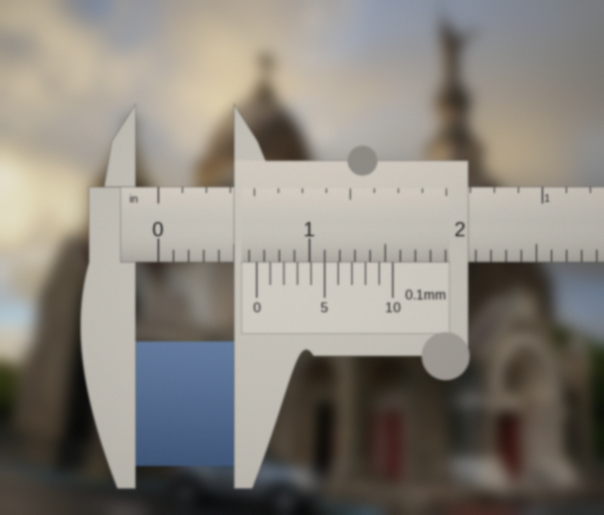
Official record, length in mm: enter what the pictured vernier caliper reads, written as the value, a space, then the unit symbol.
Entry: 6.5 mm
